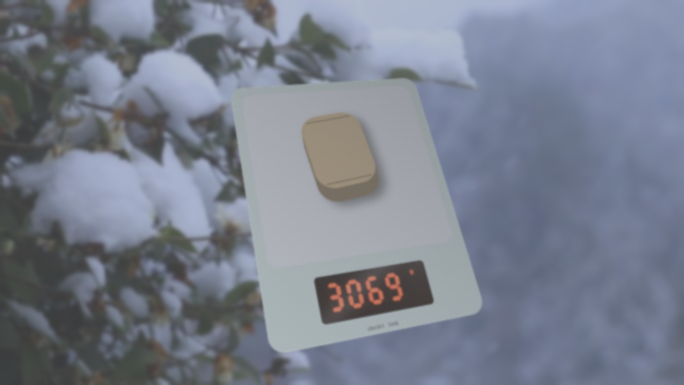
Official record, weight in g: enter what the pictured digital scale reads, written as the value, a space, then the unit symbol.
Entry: 3069 g
